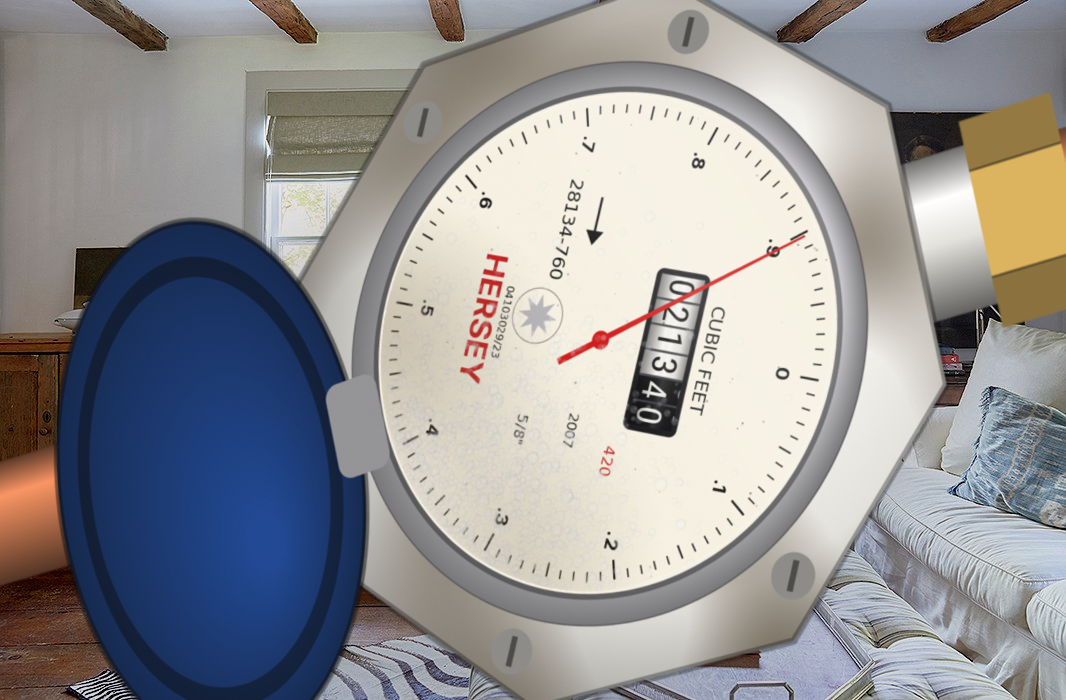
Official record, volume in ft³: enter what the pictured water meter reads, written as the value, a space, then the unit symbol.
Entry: 21339.90 ft³
